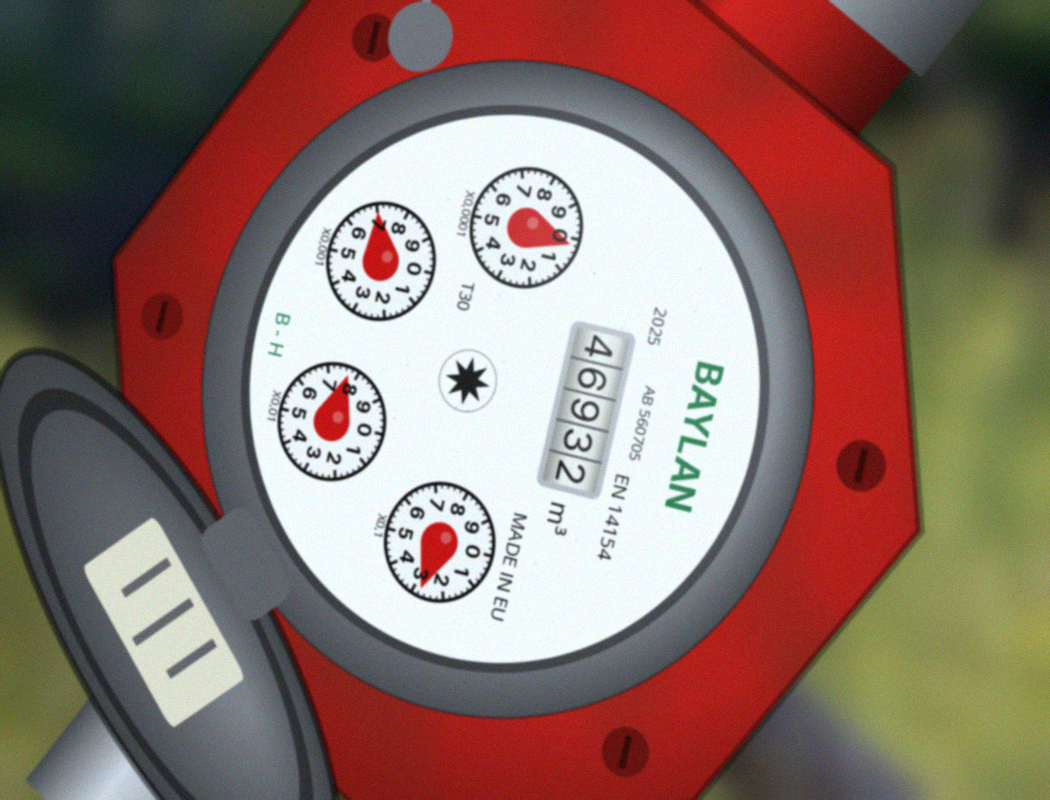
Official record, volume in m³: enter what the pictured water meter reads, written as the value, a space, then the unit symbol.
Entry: 46932.2770 m³
